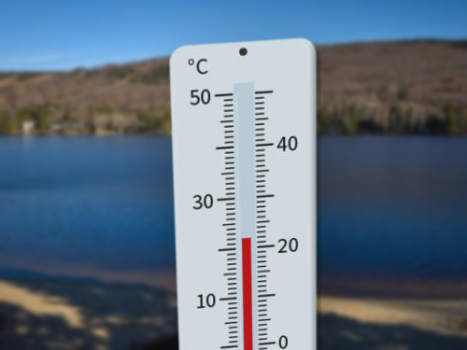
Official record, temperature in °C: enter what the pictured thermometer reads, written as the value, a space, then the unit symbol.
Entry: 22 °C
